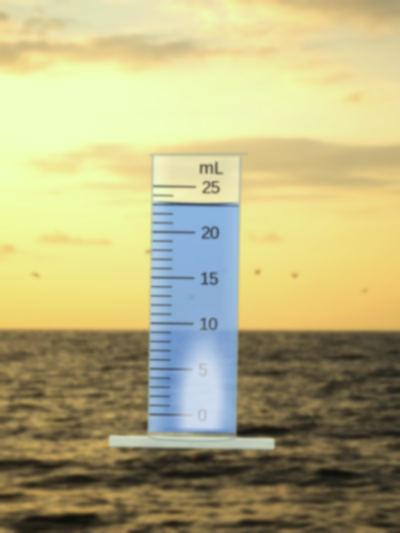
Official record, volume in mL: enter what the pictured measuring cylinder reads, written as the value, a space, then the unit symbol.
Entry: 23 mL
